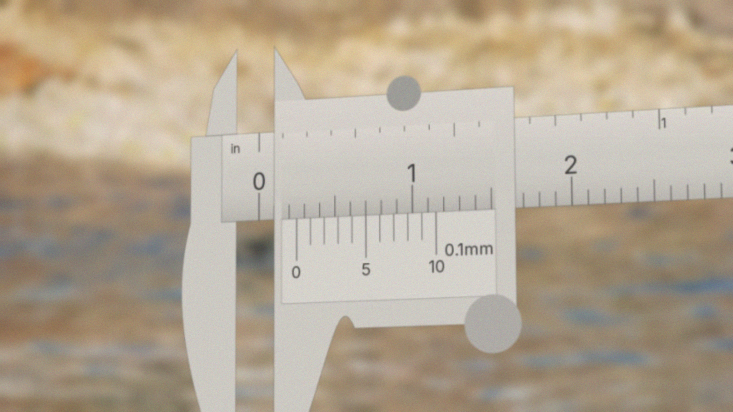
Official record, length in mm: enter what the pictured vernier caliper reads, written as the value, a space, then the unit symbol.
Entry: 2.5 mm
